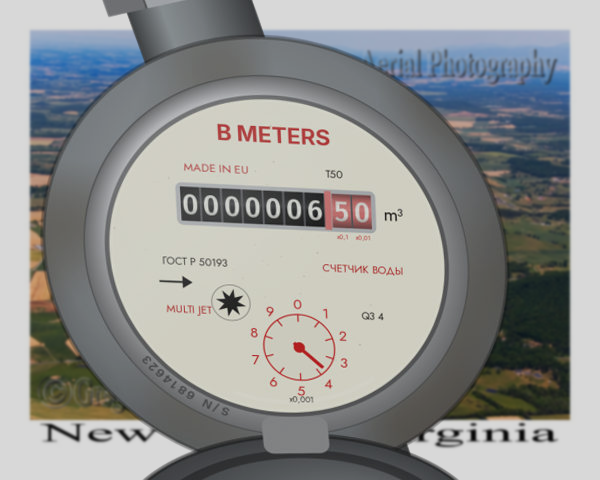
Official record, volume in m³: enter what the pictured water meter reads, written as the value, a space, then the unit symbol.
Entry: 6.503 m³
